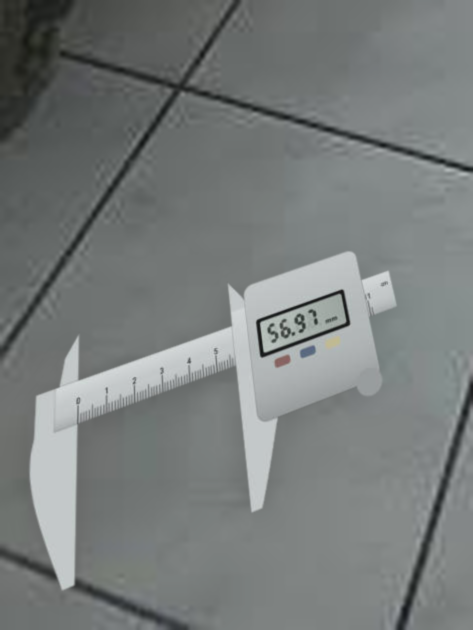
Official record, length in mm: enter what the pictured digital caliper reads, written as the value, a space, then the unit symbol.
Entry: 56.97 mm
